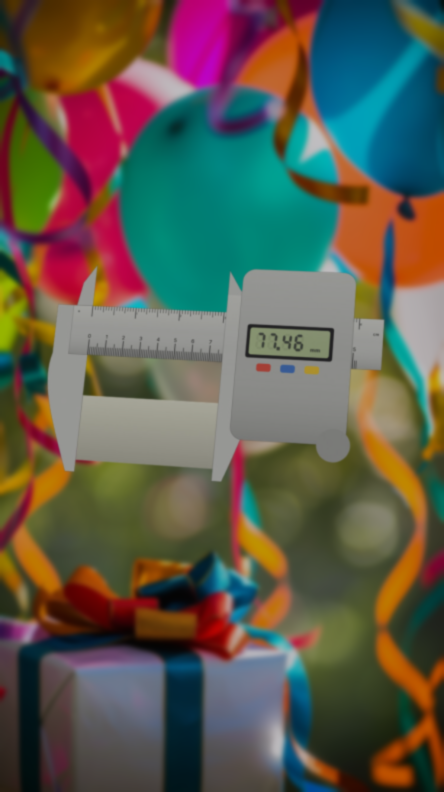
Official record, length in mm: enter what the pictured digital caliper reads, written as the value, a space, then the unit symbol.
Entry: 77.46 mm
